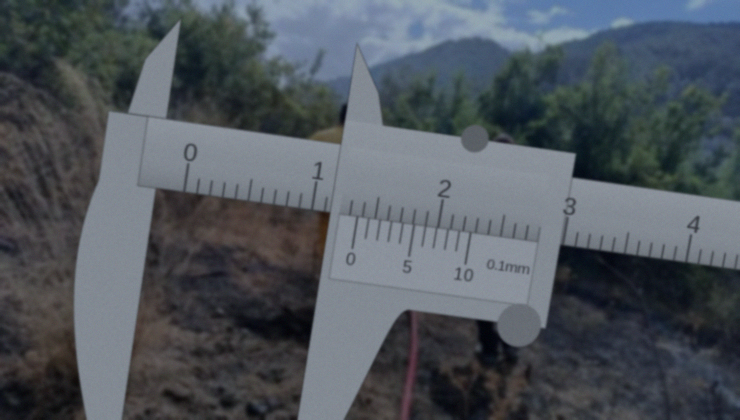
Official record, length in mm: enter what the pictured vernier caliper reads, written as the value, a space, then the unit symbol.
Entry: 13.6 mm
